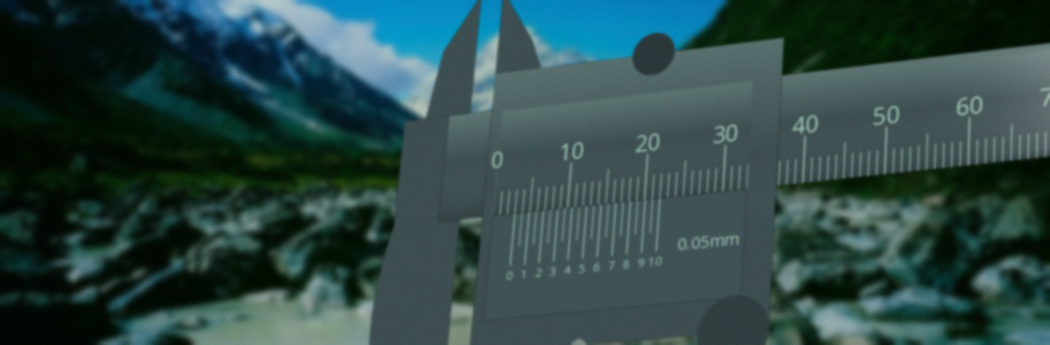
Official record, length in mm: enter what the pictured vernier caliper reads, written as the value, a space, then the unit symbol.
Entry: 3.0 mm
